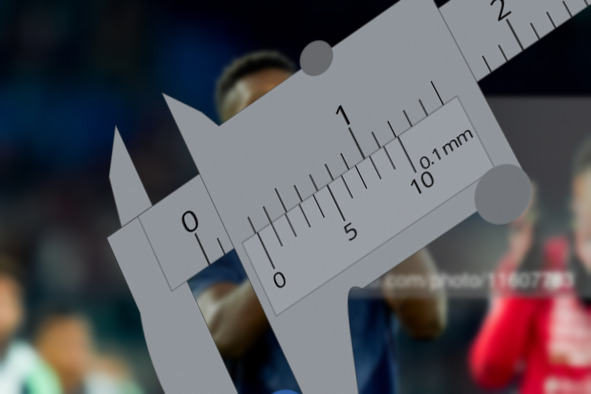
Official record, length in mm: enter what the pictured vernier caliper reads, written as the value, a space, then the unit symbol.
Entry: 3.1 mm
